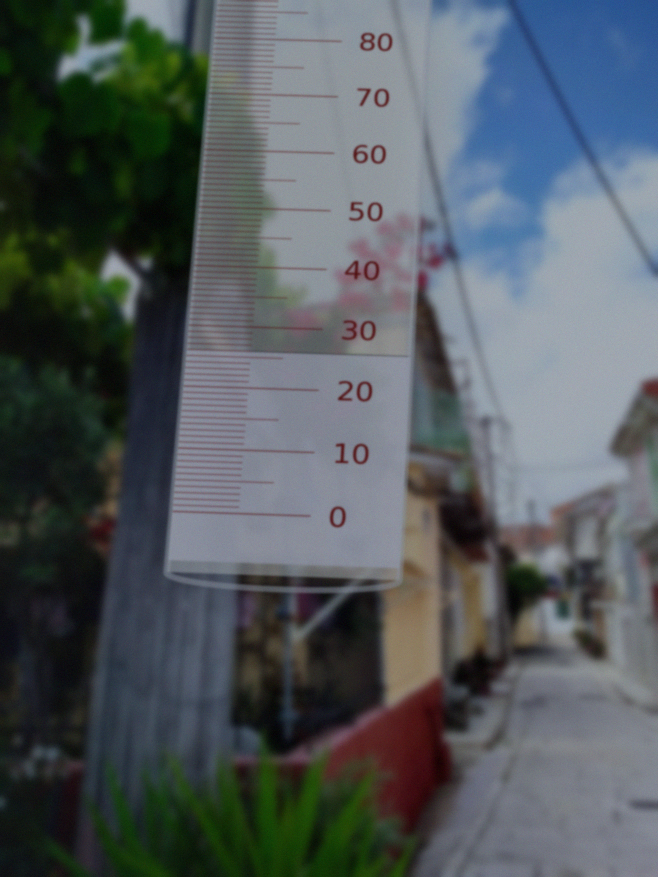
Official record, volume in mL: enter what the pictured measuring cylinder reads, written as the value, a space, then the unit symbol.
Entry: 26 mL
